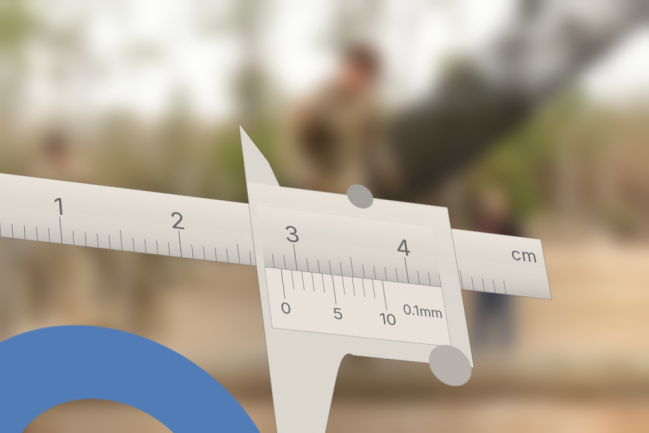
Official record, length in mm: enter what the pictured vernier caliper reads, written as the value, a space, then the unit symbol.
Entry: 28.6 mm
